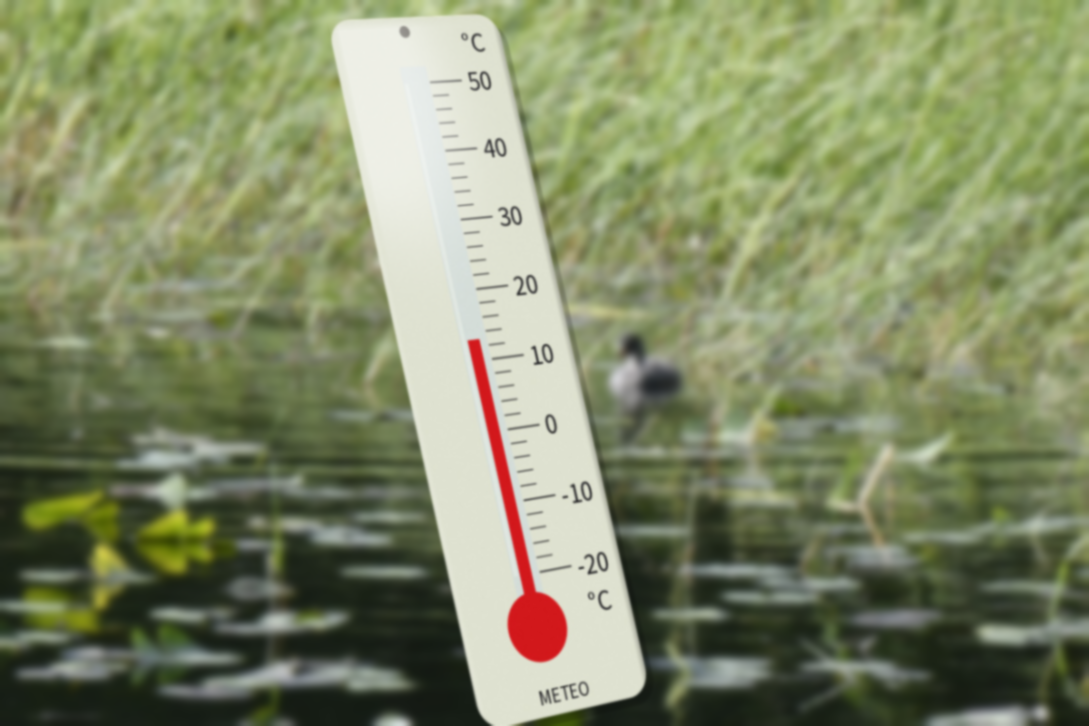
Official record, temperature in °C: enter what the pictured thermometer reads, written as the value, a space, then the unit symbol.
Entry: 13 °C
